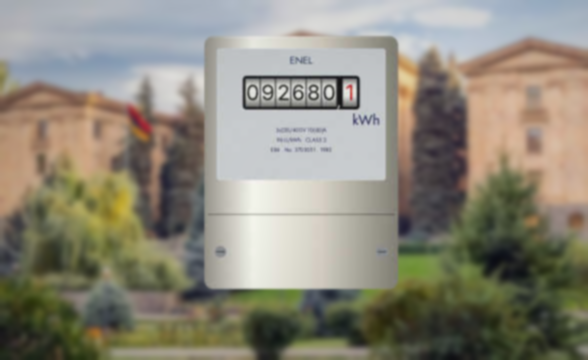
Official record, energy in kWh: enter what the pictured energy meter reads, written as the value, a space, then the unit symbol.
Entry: 92680.1 kWh
